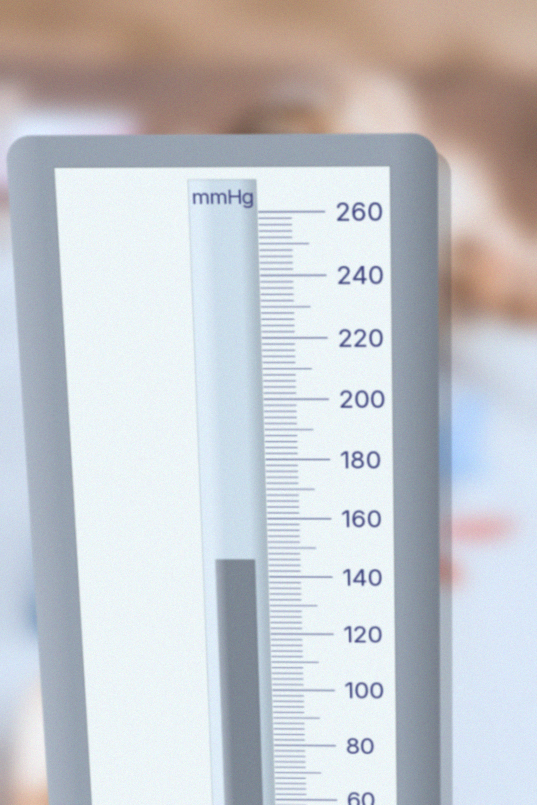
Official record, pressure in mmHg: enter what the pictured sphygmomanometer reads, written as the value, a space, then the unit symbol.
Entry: 146 mmHg
